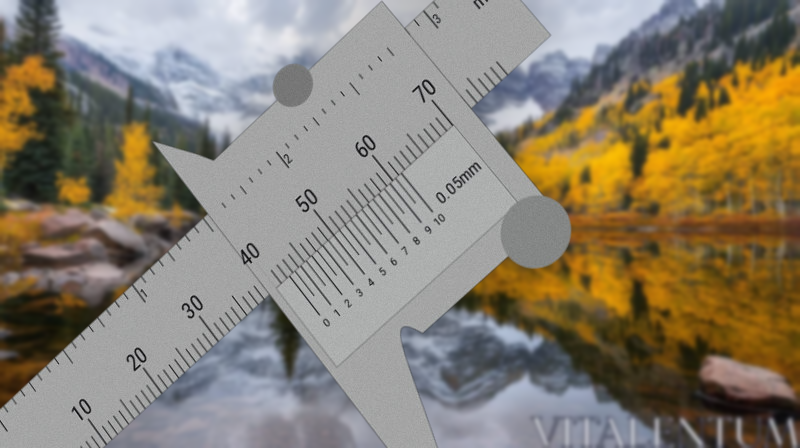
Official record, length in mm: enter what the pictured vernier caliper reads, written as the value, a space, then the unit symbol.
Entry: 42.4 mm
